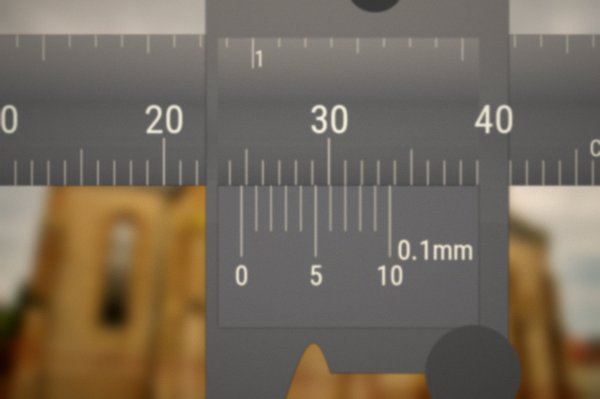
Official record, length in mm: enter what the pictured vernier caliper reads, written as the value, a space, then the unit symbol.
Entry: 24.7 mm
